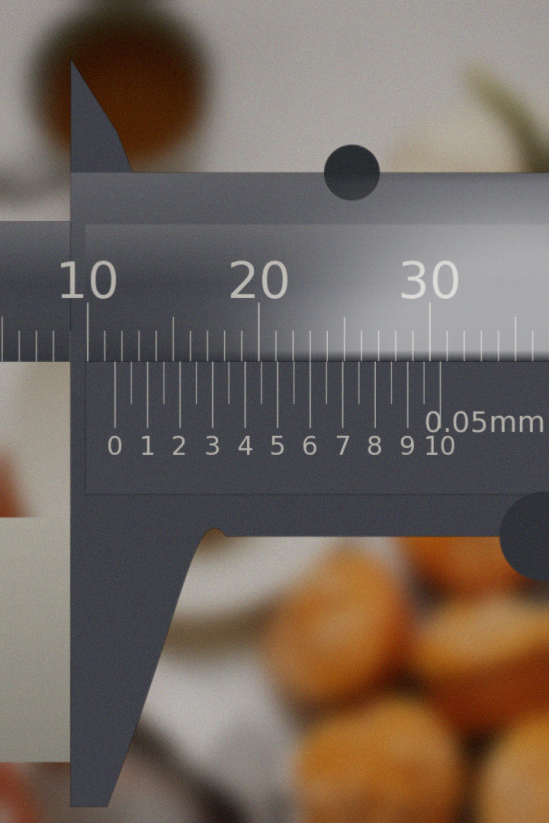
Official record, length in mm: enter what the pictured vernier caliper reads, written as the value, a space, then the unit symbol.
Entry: 11.6 mm
